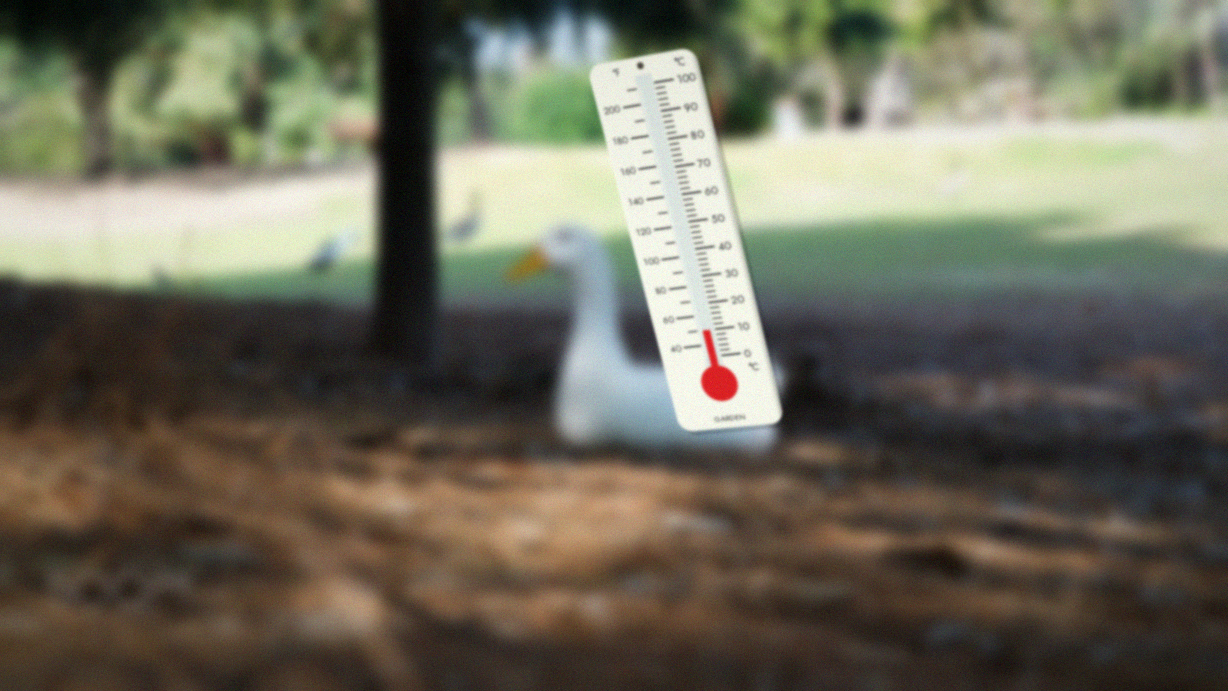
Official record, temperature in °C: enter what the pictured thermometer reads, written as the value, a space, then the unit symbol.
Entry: 10 °C
